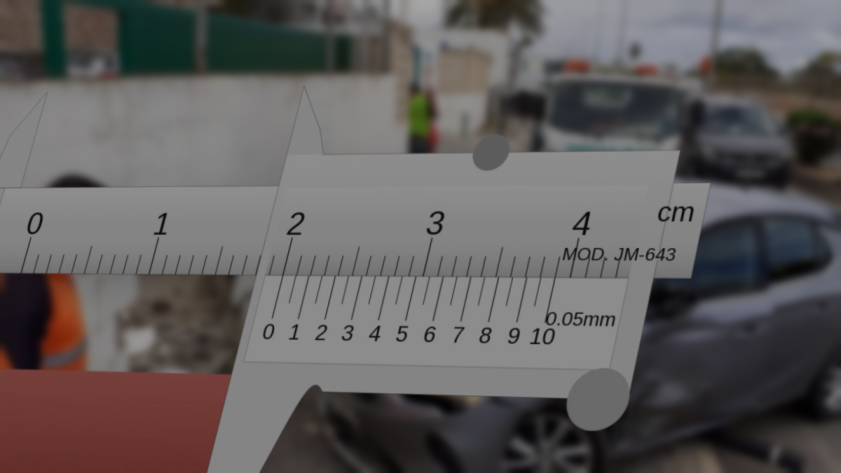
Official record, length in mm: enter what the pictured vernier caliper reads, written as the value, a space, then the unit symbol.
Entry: 20.0 mm
